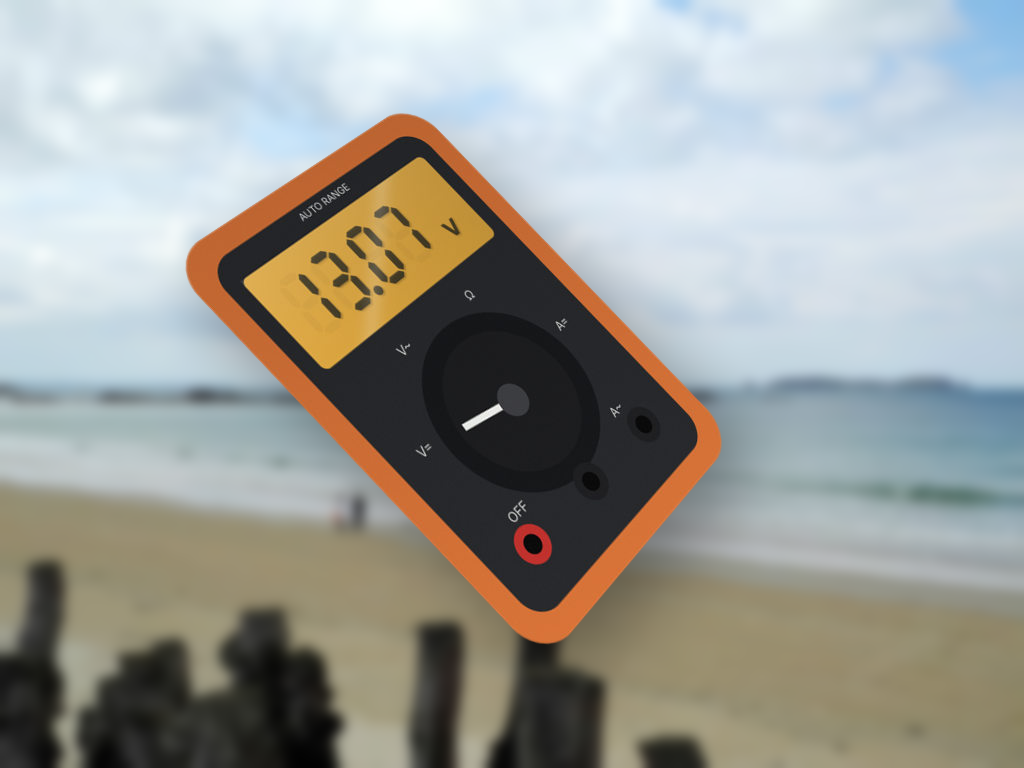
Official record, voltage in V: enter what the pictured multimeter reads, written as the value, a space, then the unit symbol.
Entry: 13.07 V
